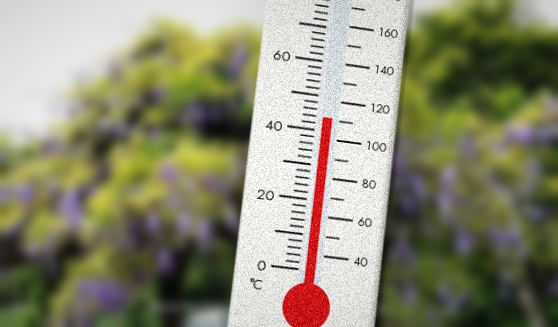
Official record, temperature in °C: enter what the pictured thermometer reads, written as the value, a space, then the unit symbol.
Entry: 44 °C
